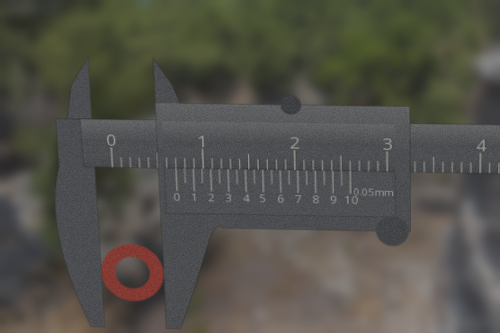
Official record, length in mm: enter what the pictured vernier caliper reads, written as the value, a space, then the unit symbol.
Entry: 7.0 mm
